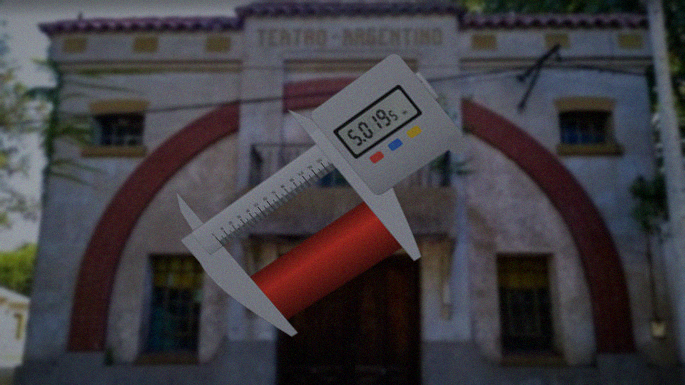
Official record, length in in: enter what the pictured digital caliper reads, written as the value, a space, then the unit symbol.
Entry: 5.0195 in
